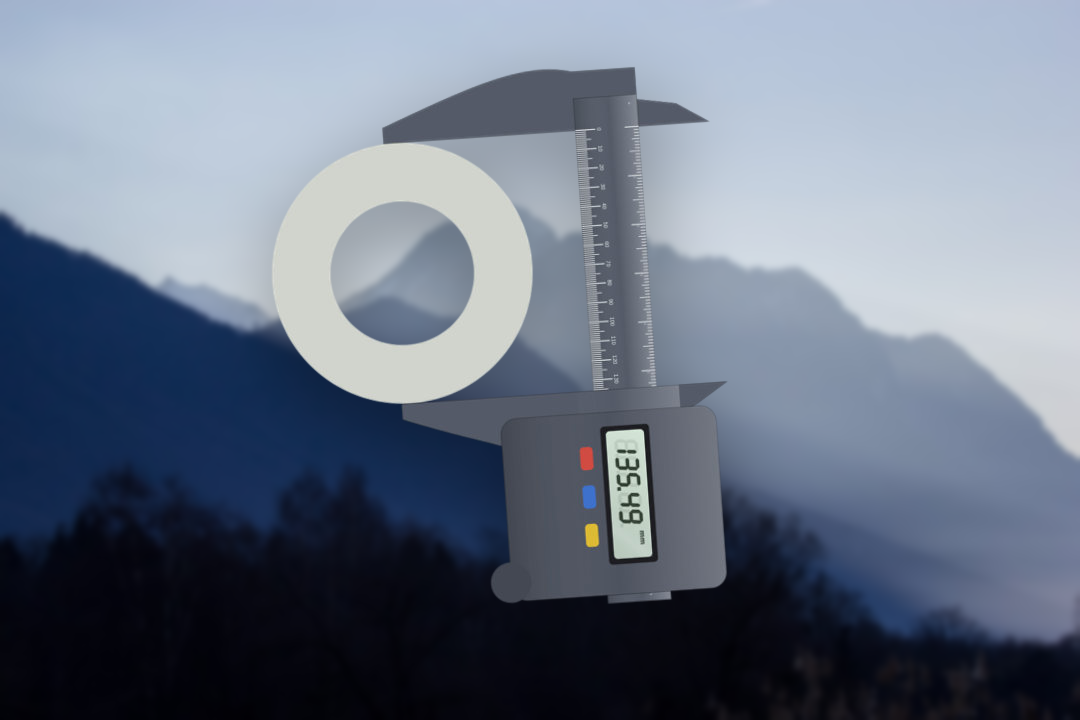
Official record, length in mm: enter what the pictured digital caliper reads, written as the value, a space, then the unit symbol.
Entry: 135.49 mm
